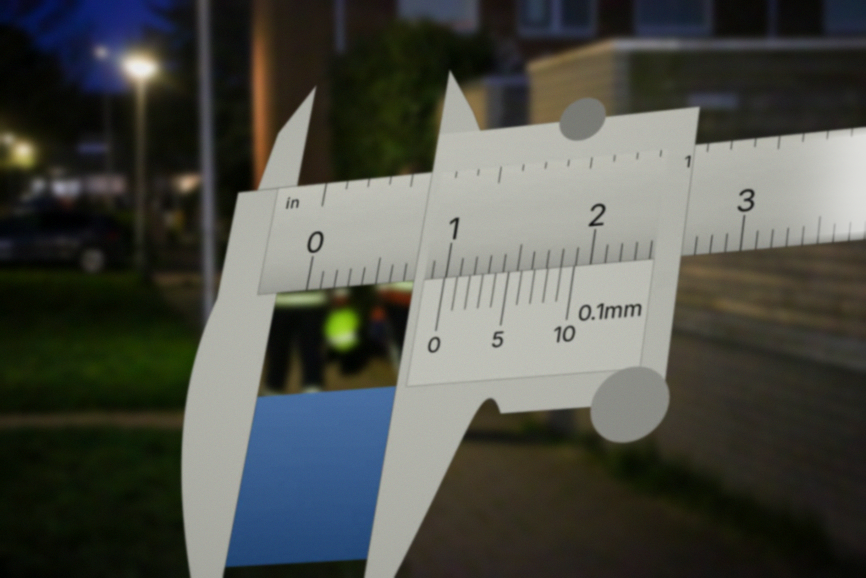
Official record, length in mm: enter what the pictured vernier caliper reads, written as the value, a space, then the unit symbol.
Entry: 9.9 mm
